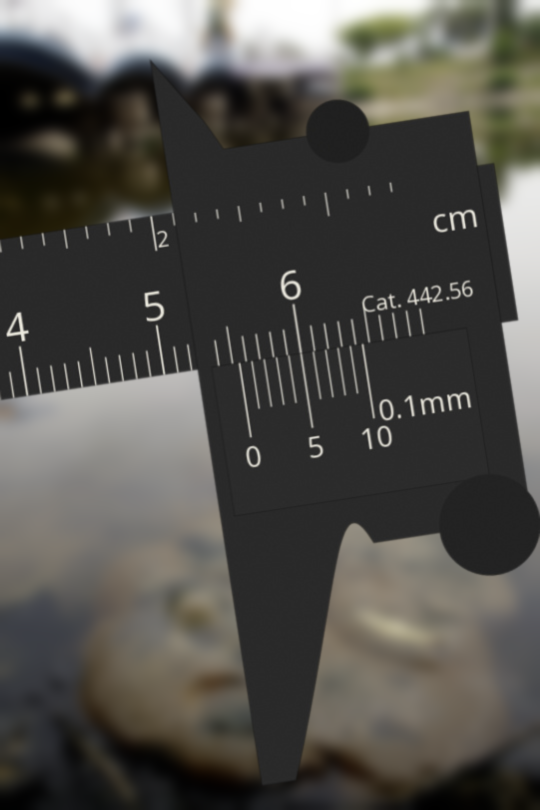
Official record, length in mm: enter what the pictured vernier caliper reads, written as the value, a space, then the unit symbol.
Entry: 55.5 mm
